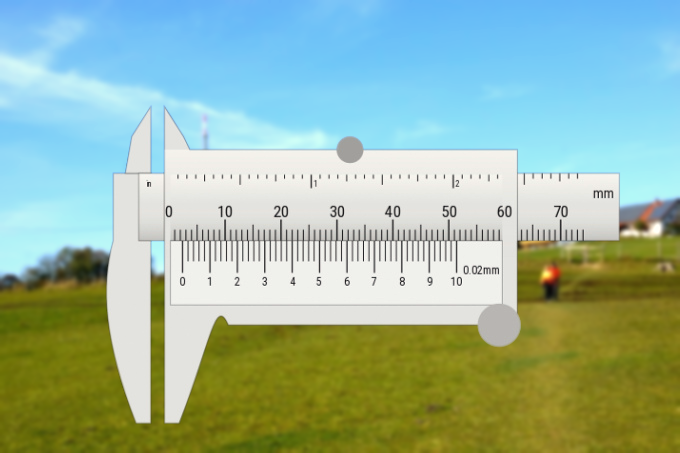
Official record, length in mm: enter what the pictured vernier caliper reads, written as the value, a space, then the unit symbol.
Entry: 2.4 mm
